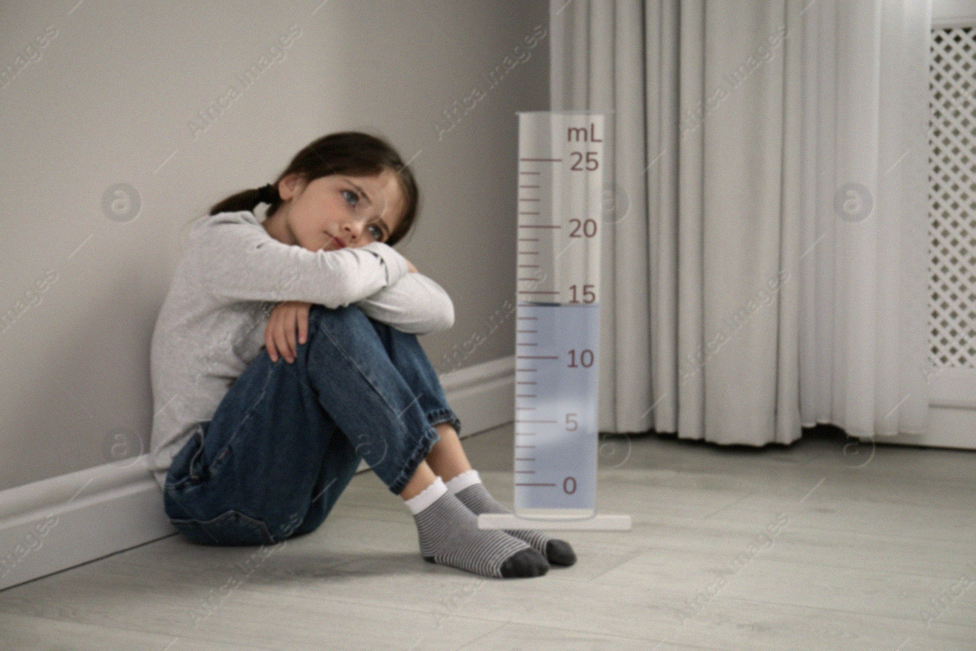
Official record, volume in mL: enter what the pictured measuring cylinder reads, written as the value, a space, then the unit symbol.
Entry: 14 mL
